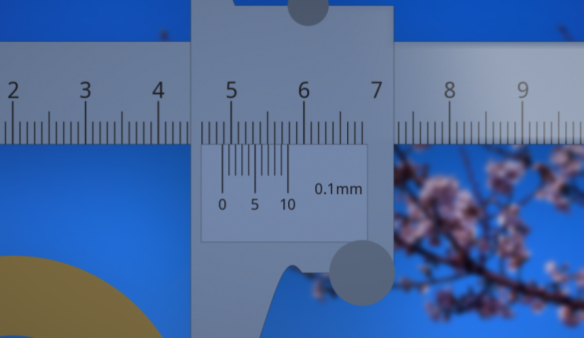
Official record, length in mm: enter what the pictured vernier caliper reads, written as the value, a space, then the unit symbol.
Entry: 48.8 mm
